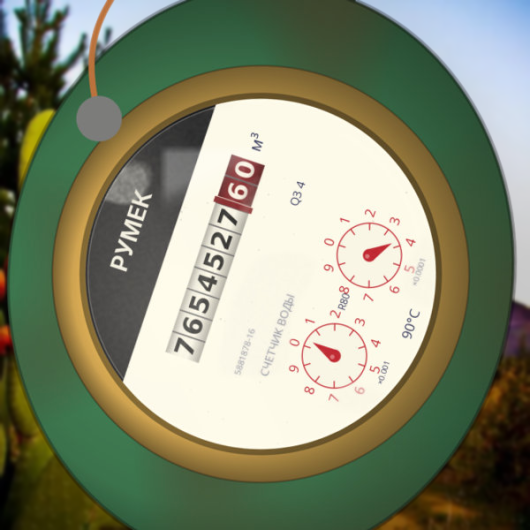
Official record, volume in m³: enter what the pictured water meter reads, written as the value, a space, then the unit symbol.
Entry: 7654527.6003 m³
